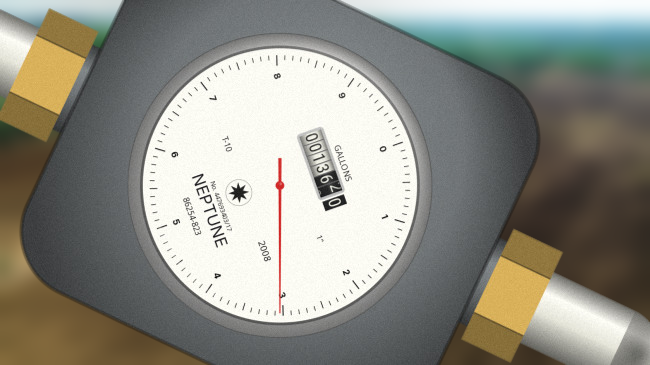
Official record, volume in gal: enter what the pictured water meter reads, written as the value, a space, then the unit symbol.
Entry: 13623.0 gal
